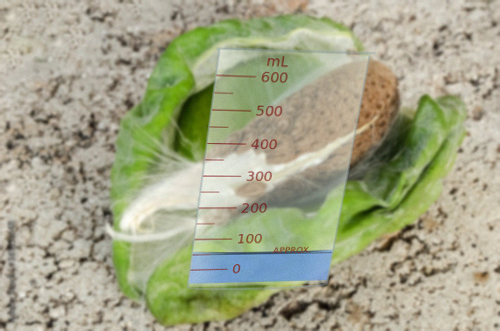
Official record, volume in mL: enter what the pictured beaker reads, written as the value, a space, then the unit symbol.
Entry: 50 mL
